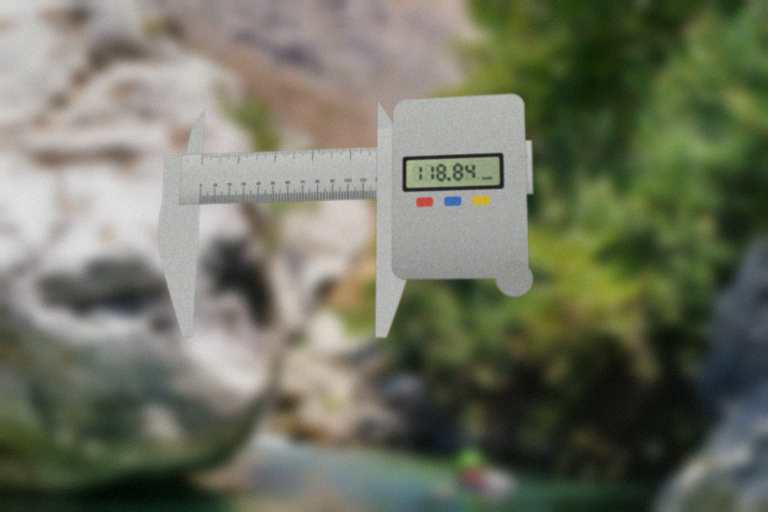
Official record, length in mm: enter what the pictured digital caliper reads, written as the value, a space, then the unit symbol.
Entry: 118.84 mm
